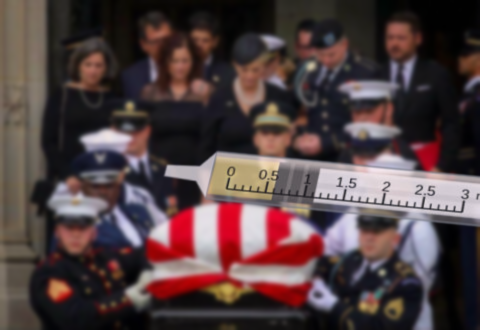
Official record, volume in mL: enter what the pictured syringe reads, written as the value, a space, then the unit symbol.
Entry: 0.6 mL
